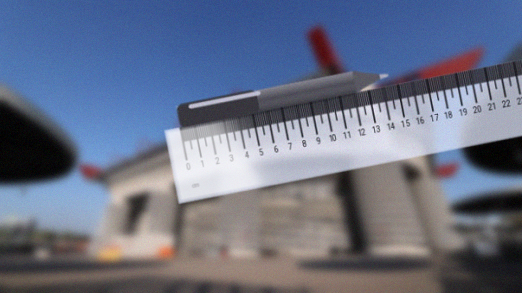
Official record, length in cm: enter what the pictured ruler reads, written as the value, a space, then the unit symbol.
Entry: 14.5 cm
